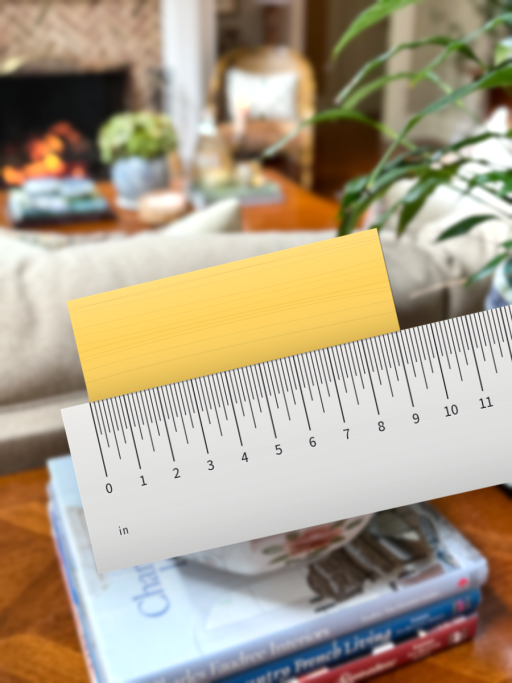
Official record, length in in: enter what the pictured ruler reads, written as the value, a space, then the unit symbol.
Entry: 9.125 in
